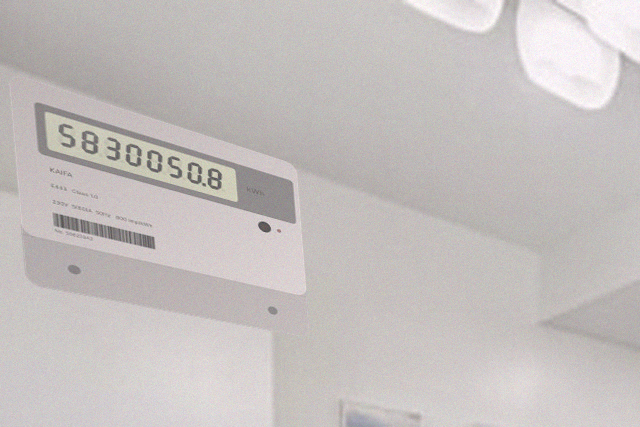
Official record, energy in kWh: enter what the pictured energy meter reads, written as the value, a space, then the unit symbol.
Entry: 5830050.8 kWh
